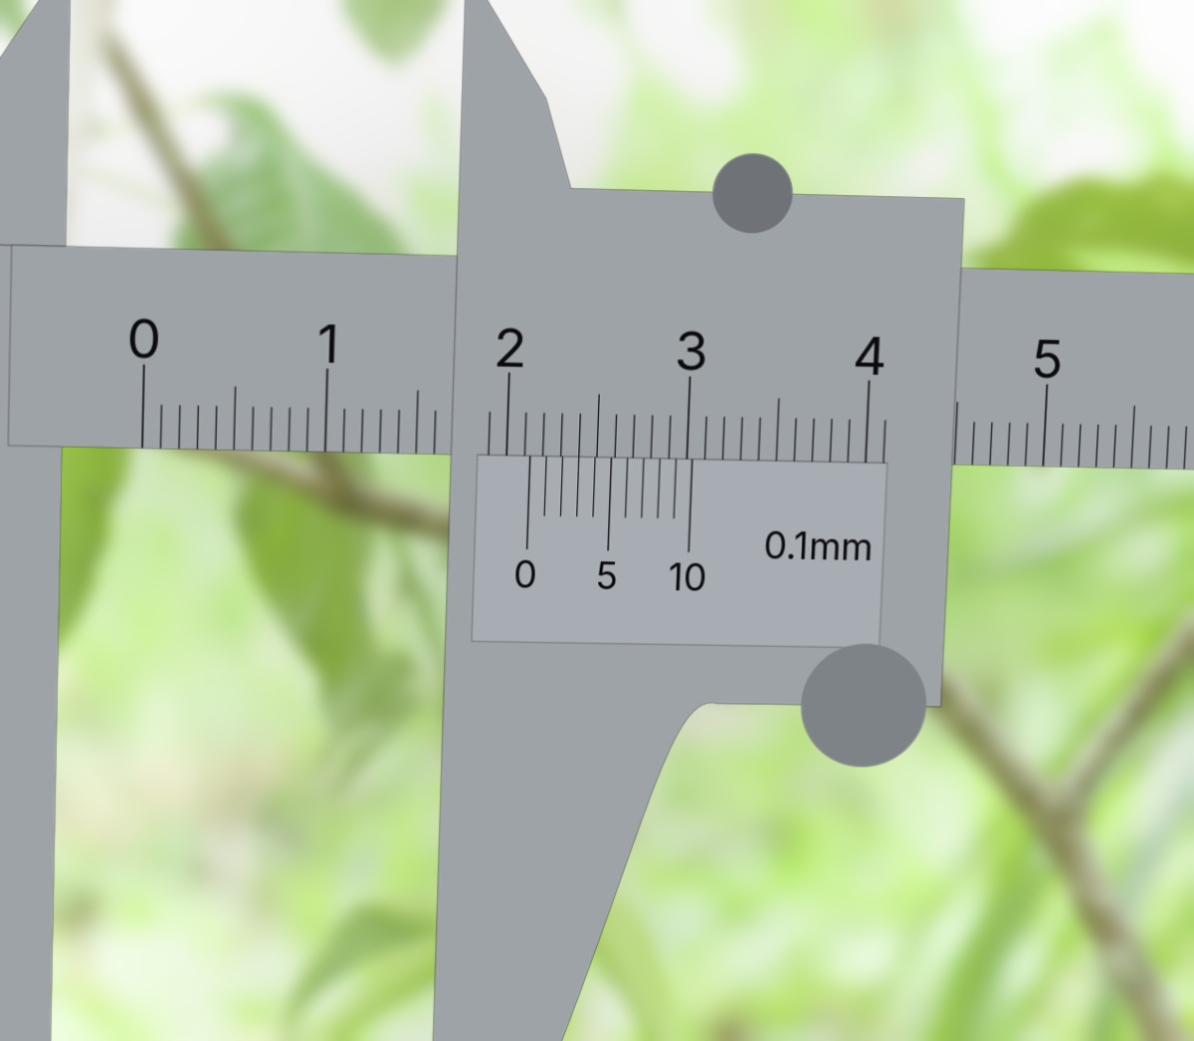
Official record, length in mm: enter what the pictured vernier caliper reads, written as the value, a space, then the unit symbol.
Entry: 21.3 mm
